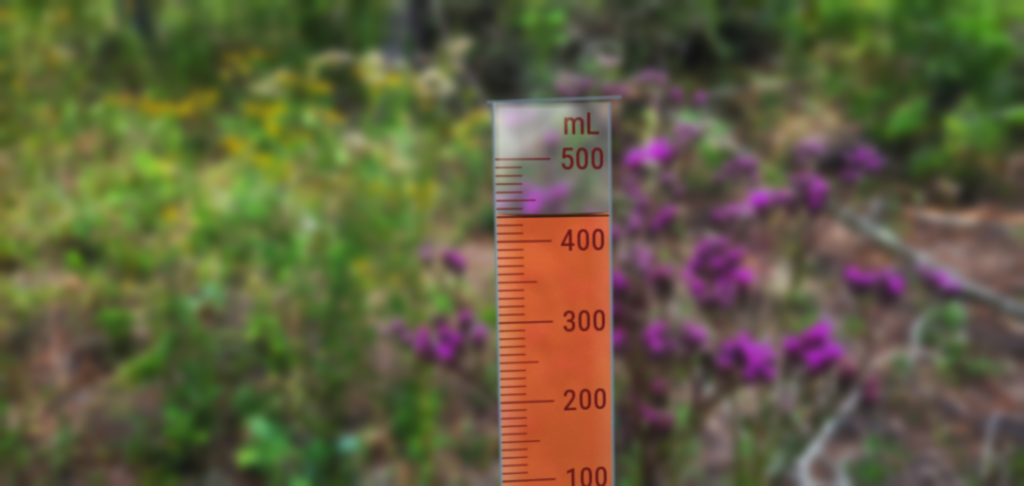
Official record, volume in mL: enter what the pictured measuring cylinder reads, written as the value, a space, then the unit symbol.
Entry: 430 mL
